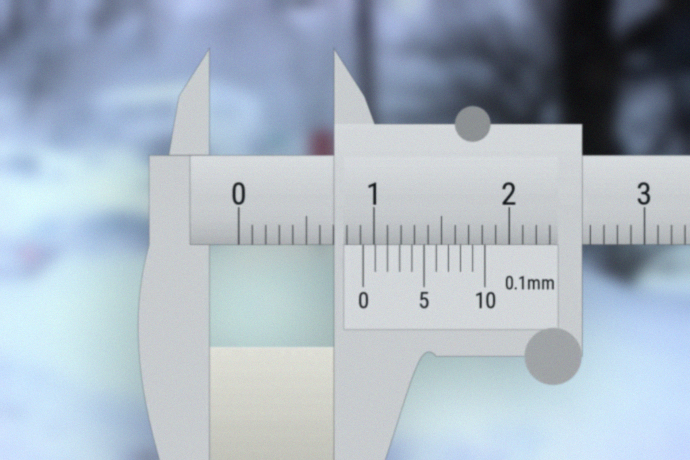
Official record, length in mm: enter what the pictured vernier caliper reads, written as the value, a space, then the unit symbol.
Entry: 9.2 mm
